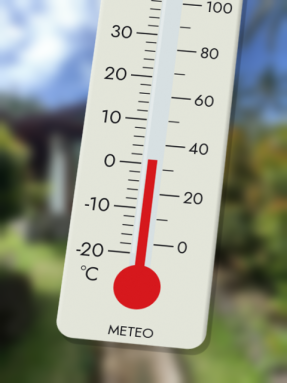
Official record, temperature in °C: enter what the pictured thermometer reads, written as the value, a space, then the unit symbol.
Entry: 1 °C
